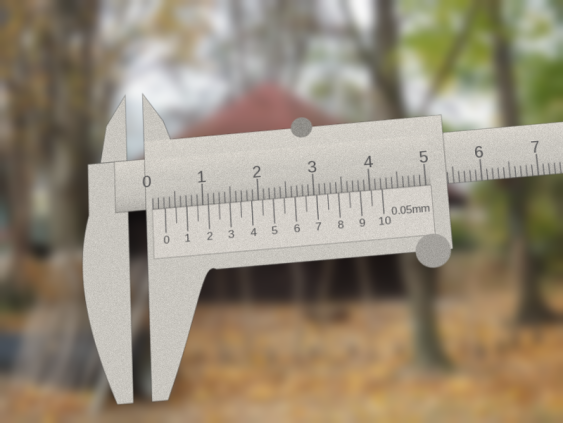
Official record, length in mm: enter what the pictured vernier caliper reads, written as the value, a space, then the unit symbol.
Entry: 3.2 mm
